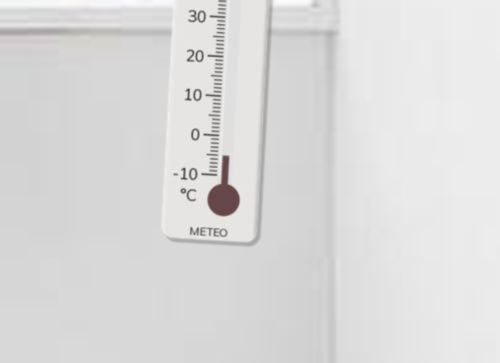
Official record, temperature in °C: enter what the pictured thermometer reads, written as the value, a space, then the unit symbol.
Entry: -5 °C
